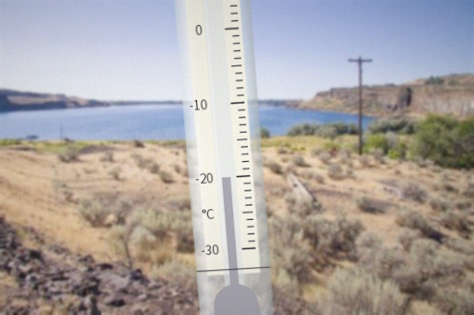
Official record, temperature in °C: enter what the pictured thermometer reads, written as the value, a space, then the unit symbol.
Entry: -20 °C
